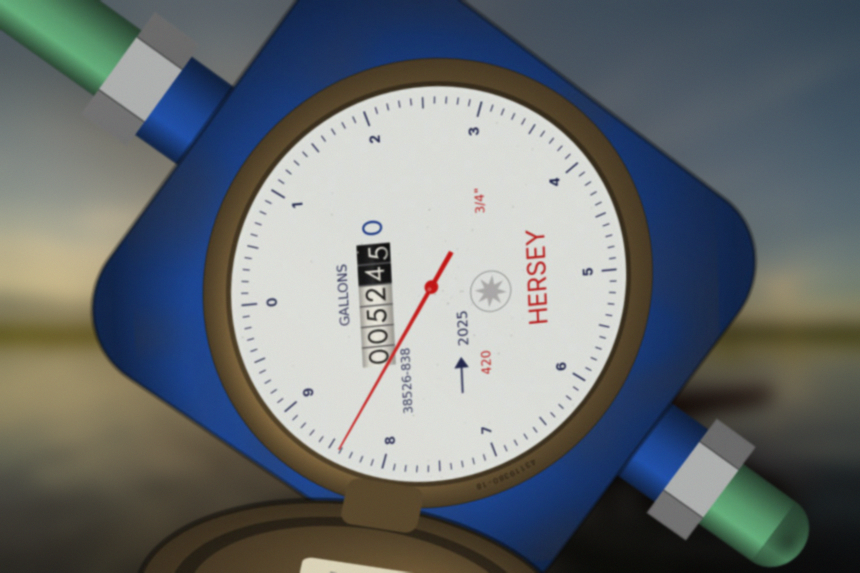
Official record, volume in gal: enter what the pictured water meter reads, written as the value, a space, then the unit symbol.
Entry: 52448.4 gal
